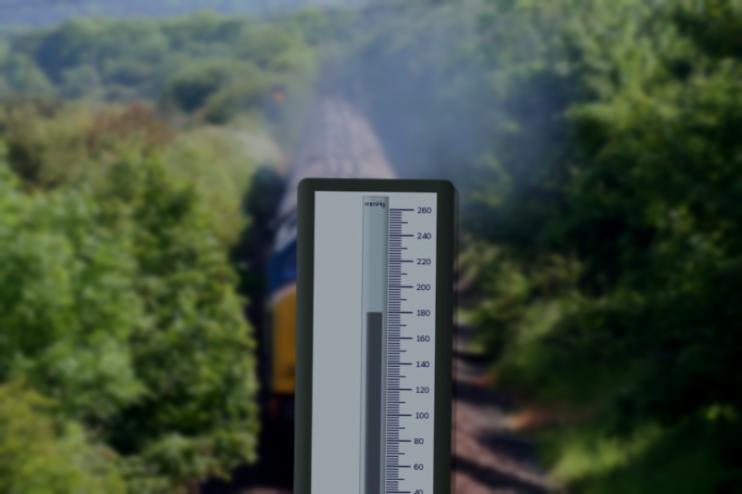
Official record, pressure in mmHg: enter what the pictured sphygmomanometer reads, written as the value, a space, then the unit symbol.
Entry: 180 mmHg
